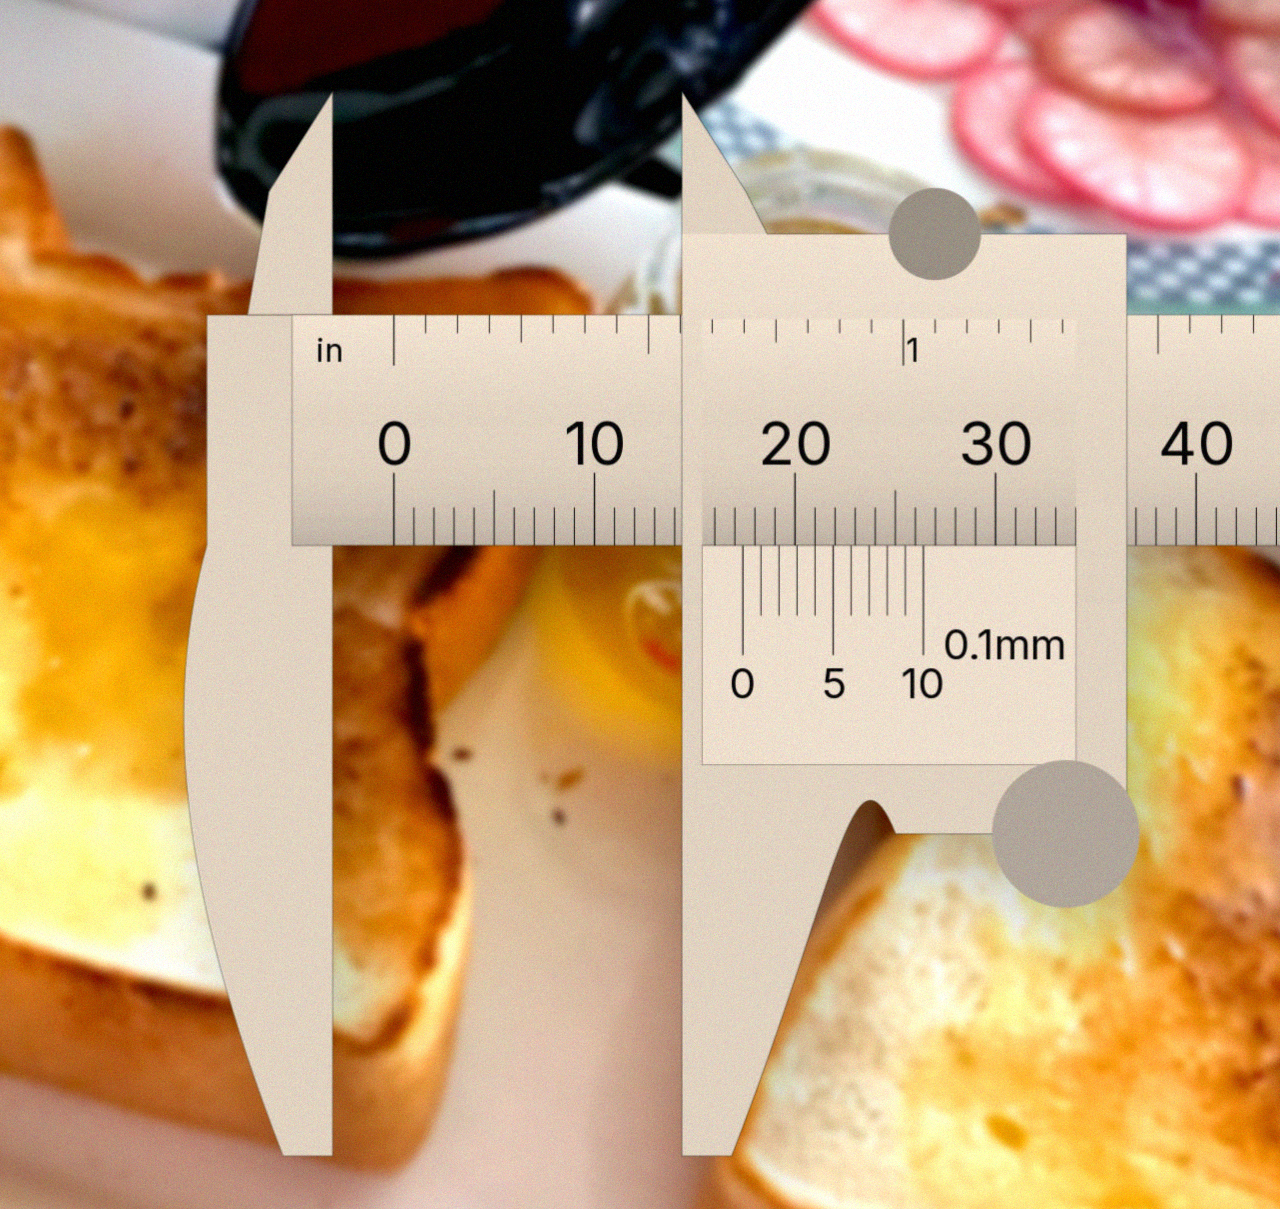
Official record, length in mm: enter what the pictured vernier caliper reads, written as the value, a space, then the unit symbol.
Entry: 17.4 mm
